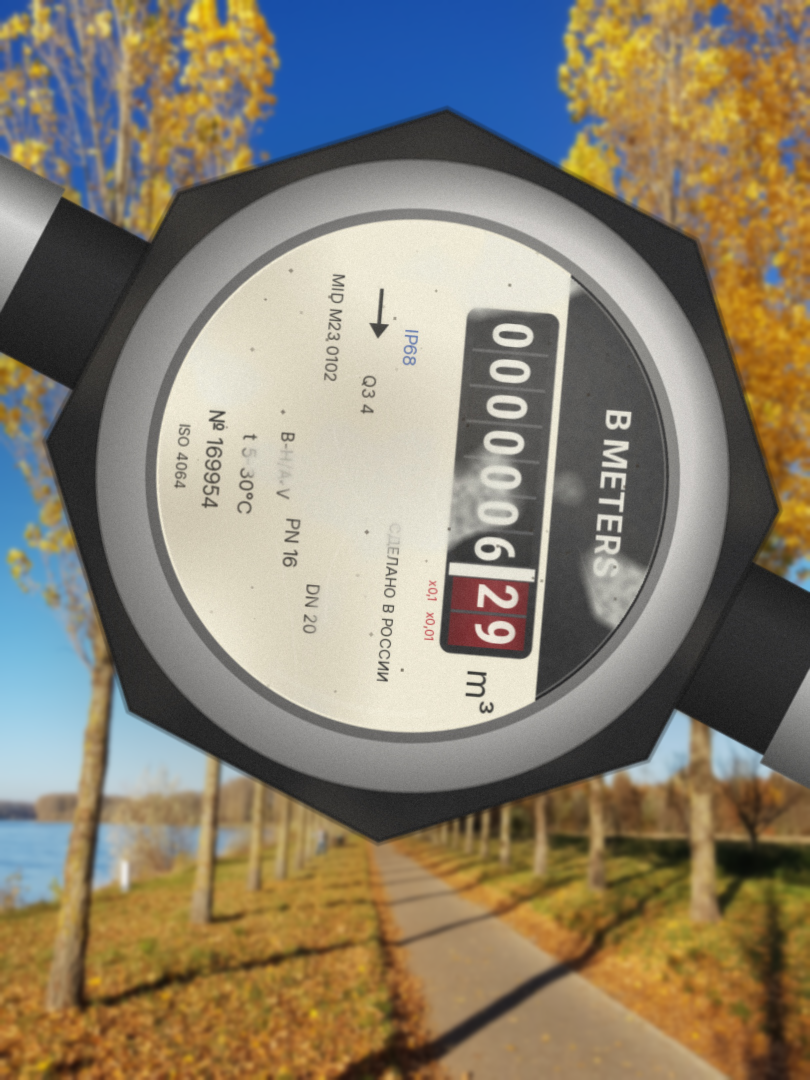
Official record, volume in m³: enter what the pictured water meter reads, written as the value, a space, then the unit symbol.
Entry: 6.29 m³
